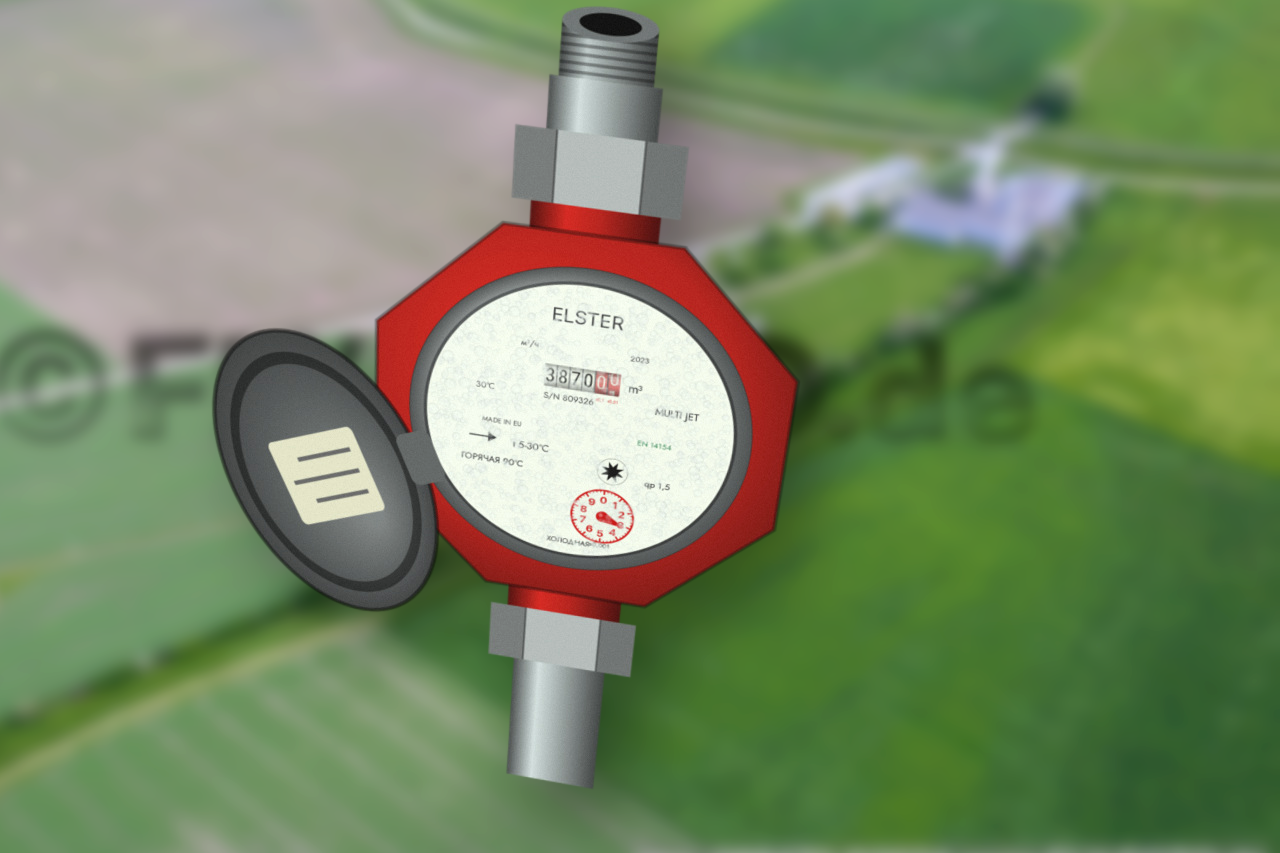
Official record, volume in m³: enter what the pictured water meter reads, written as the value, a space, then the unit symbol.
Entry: 3870.003 m³
